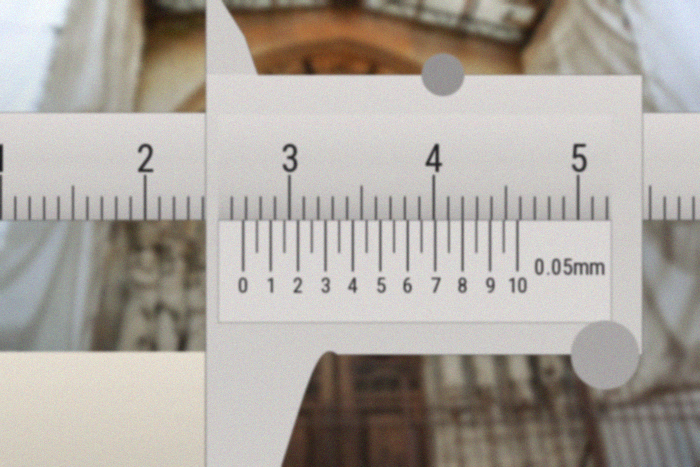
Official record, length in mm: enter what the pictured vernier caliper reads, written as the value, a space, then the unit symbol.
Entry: 26.8 mm
